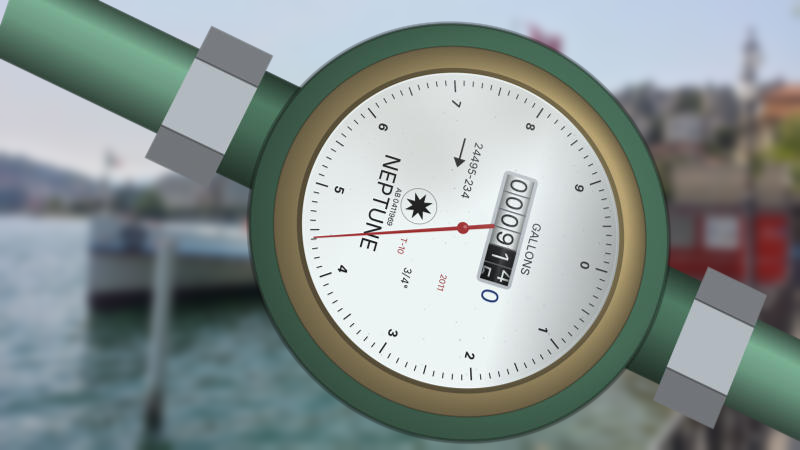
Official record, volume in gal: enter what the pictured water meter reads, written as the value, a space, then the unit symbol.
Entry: 9144.4 gal
